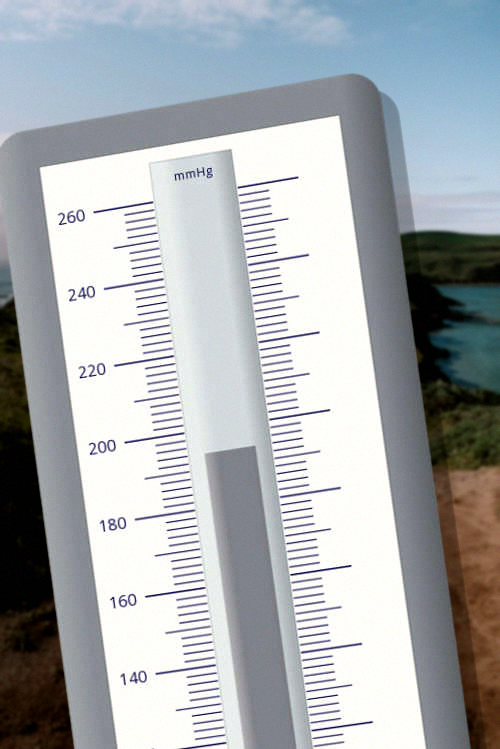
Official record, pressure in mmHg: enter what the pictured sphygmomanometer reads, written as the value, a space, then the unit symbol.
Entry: 194 mmHg
